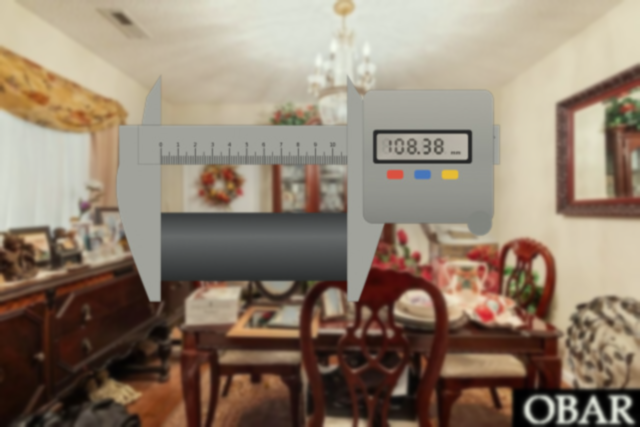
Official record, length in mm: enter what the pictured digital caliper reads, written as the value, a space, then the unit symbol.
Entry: 108.38 mm
